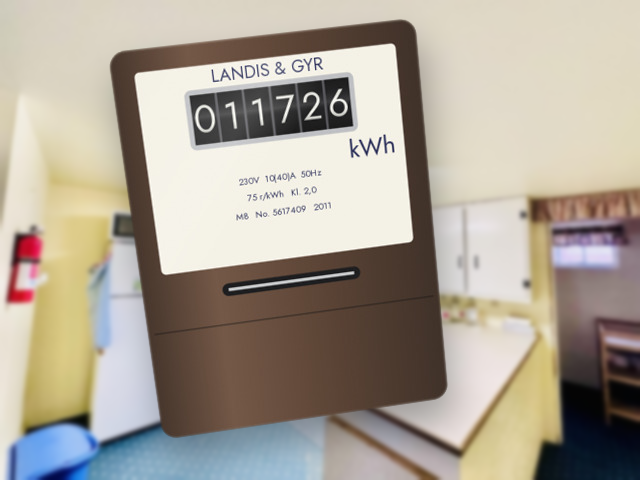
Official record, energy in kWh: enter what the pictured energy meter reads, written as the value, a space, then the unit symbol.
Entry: 11726 kWh
